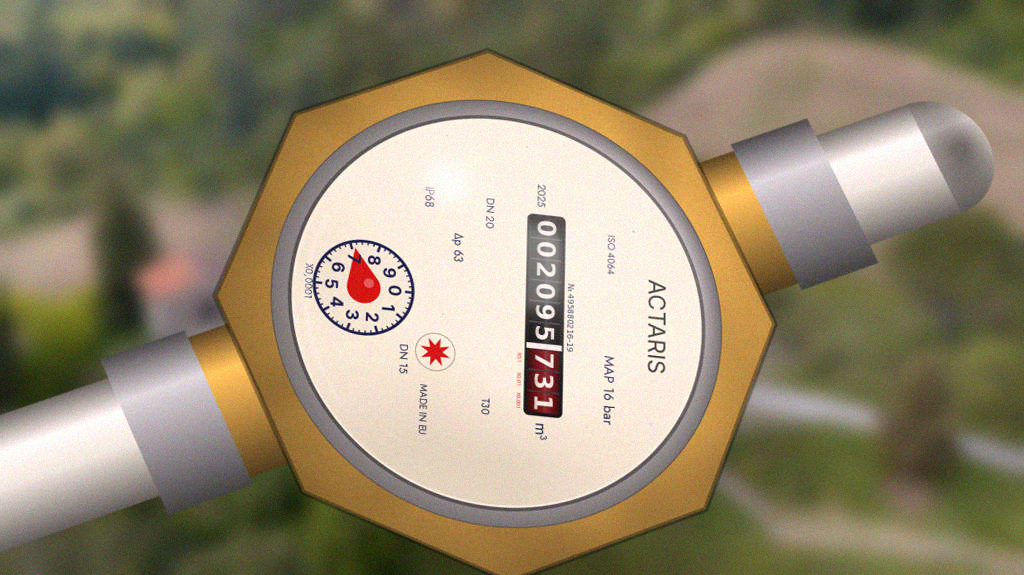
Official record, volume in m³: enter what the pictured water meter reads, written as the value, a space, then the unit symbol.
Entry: 2095.7317 m³
